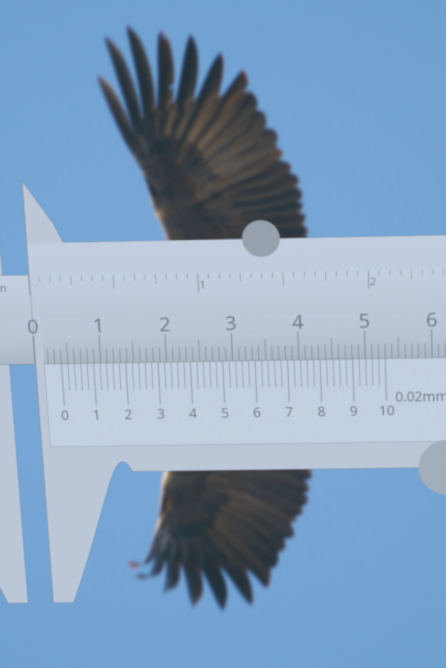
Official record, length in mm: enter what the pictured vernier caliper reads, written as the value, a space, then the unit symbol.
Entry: 4.0 mm
